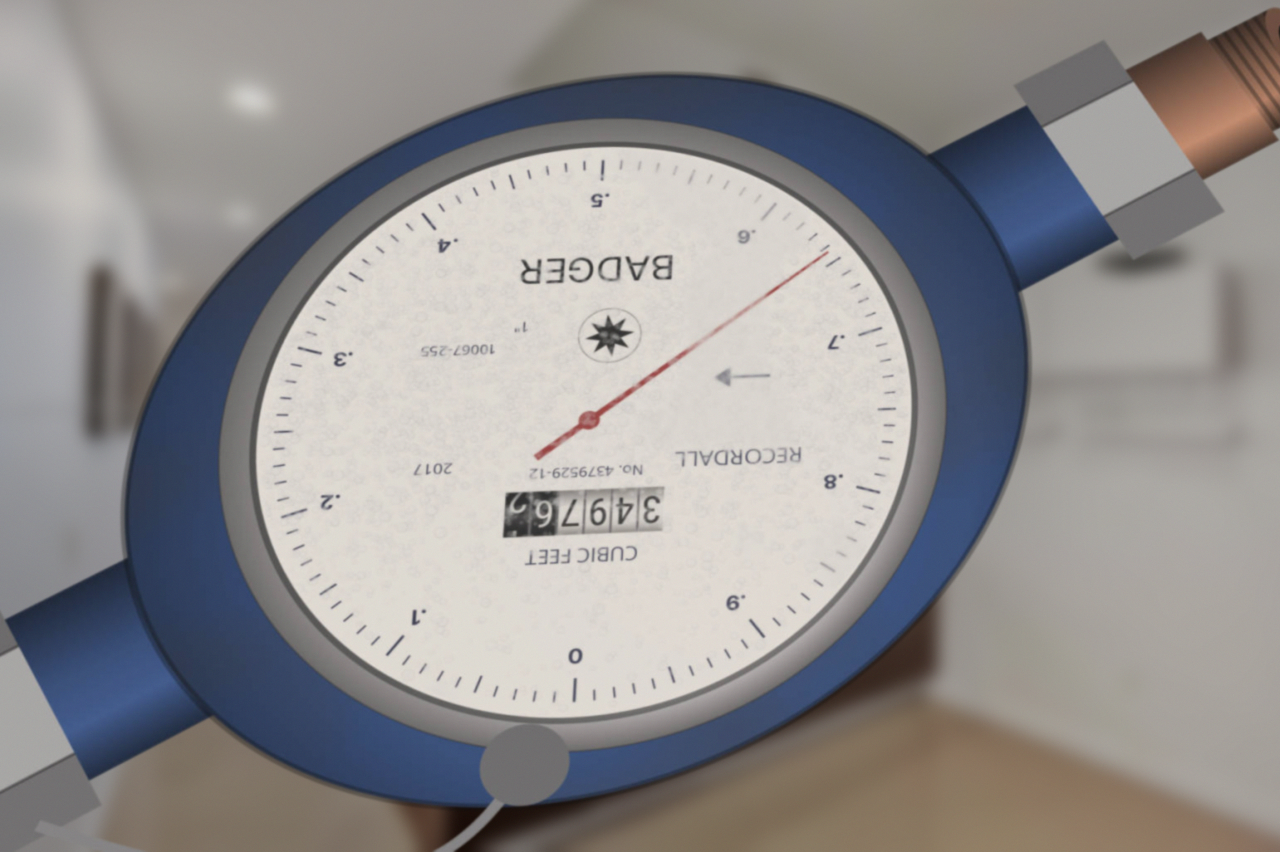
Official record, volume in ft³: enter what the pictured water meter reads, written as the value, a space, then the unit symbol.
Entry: 349761.64 ft³
